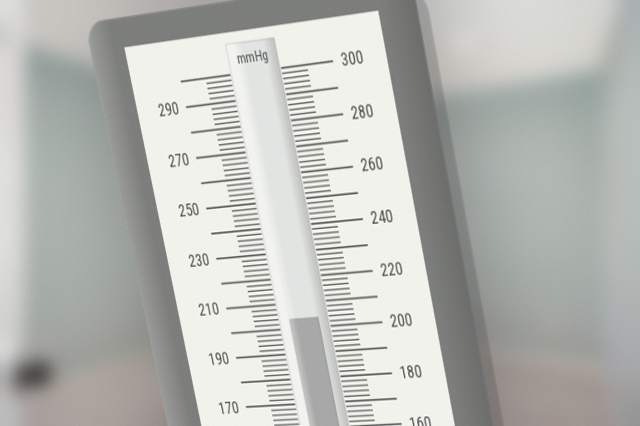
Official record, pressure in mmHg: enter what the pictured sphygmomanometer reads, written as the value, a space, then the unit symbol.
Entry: 204 mmHg
